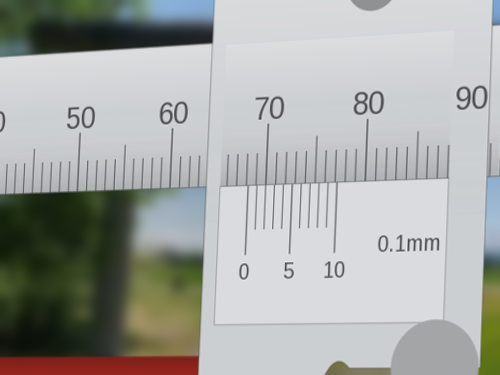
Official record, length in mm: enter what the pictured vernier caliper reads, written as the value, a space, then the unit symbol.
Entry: 68.2 mm
